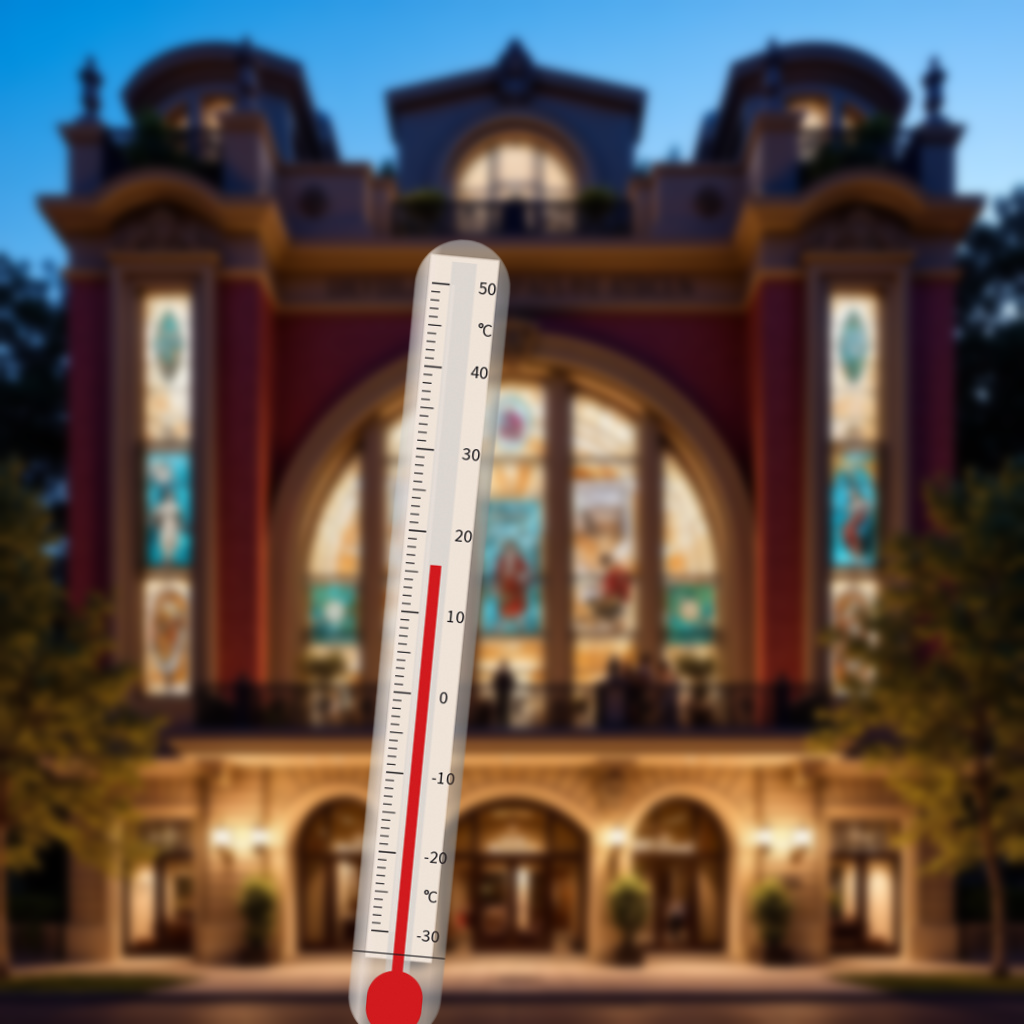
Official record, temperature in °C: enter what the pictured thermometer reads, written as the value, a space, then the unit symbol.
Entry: 16 °C
